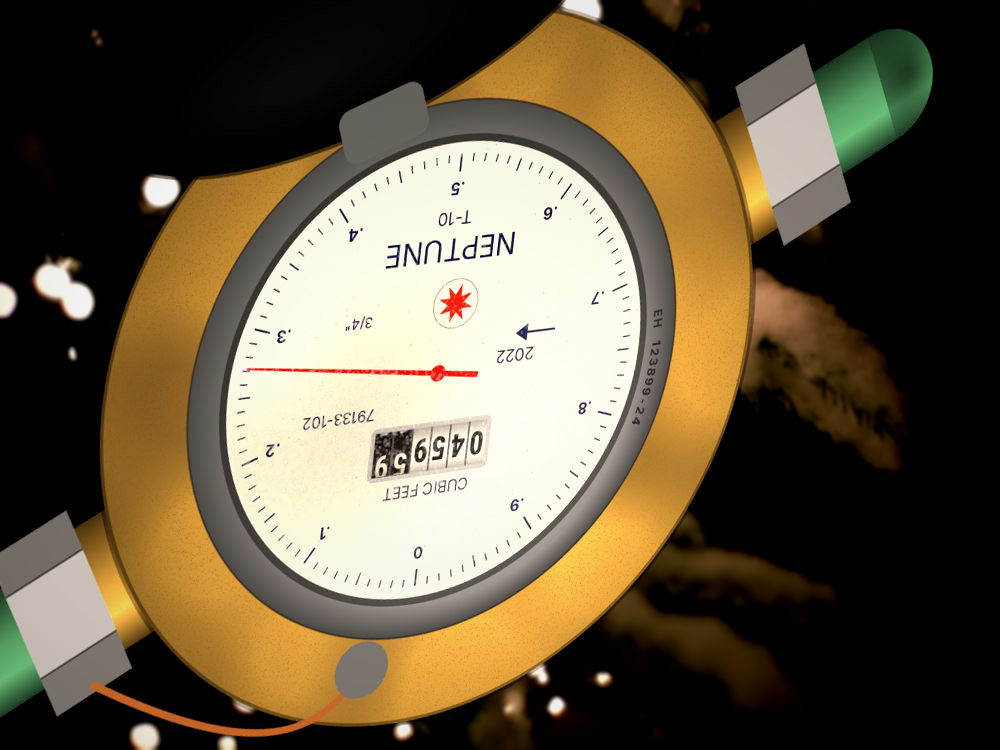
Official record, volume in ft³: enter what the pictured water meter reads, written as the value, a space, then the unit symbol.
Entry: 45959.27 ft³
